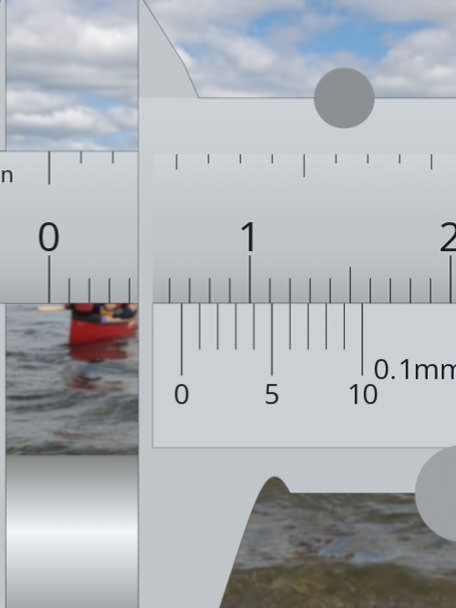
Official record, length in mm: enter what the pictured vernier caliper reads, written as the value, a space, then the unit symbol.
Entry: 6.6 mm
